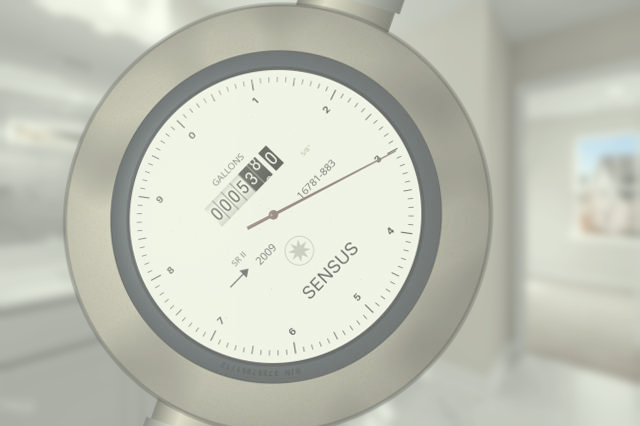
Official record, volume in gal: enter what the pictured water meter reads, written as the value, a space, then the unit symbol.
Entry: 5383.0 gal
